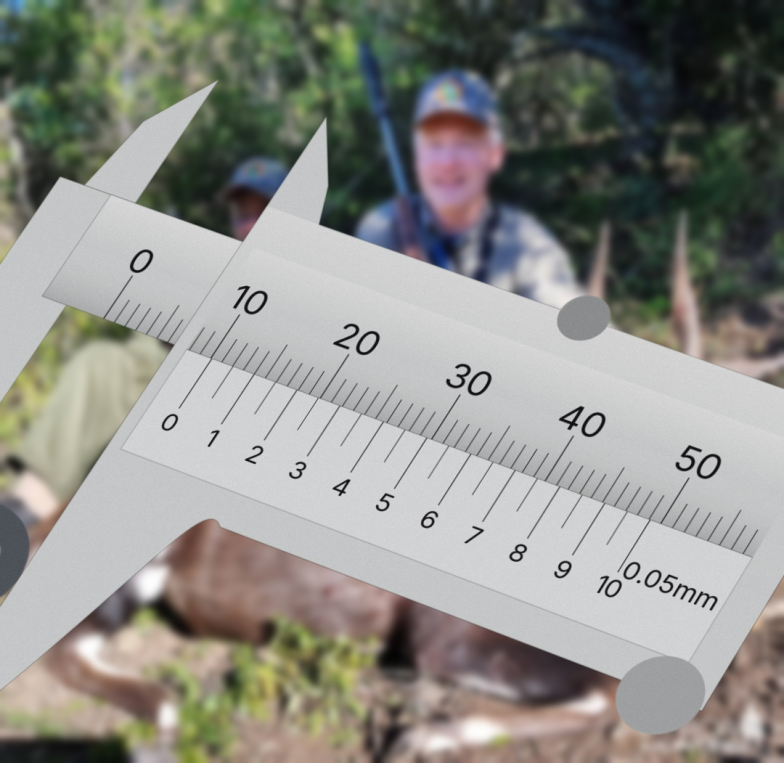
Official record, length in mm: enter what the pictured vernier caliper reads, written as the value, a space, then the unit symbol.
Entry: 10.1 mm
